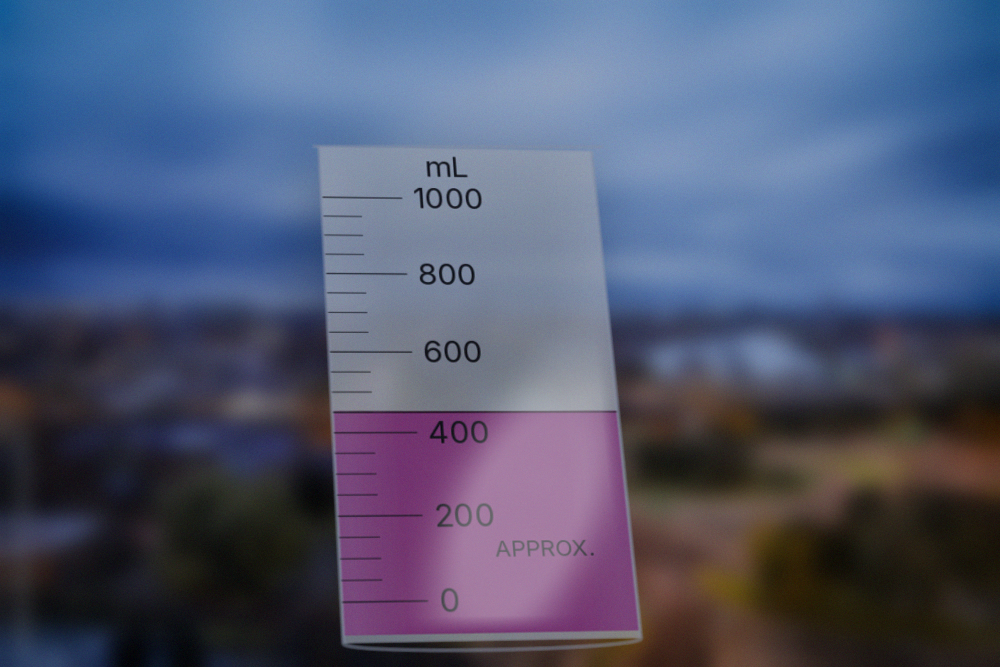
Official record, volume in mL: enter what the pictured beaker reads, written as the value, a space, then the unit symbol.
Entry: 450 mL
